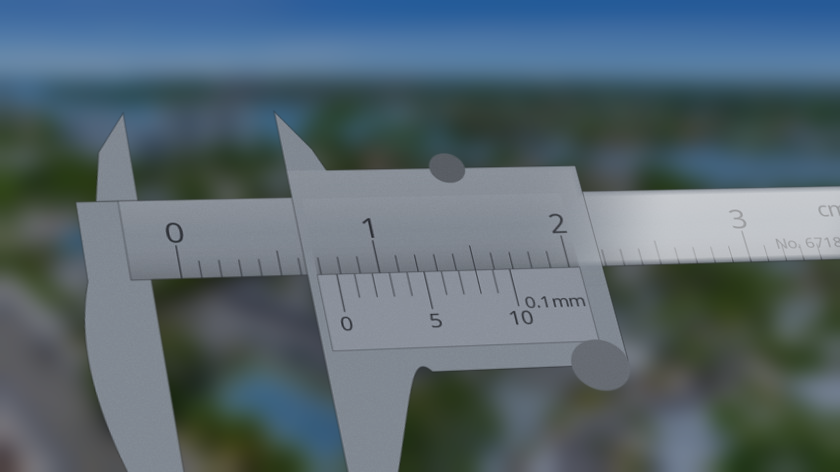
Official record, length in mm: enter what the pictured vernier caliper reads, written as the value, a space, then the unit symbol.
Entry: 7.8 mm
